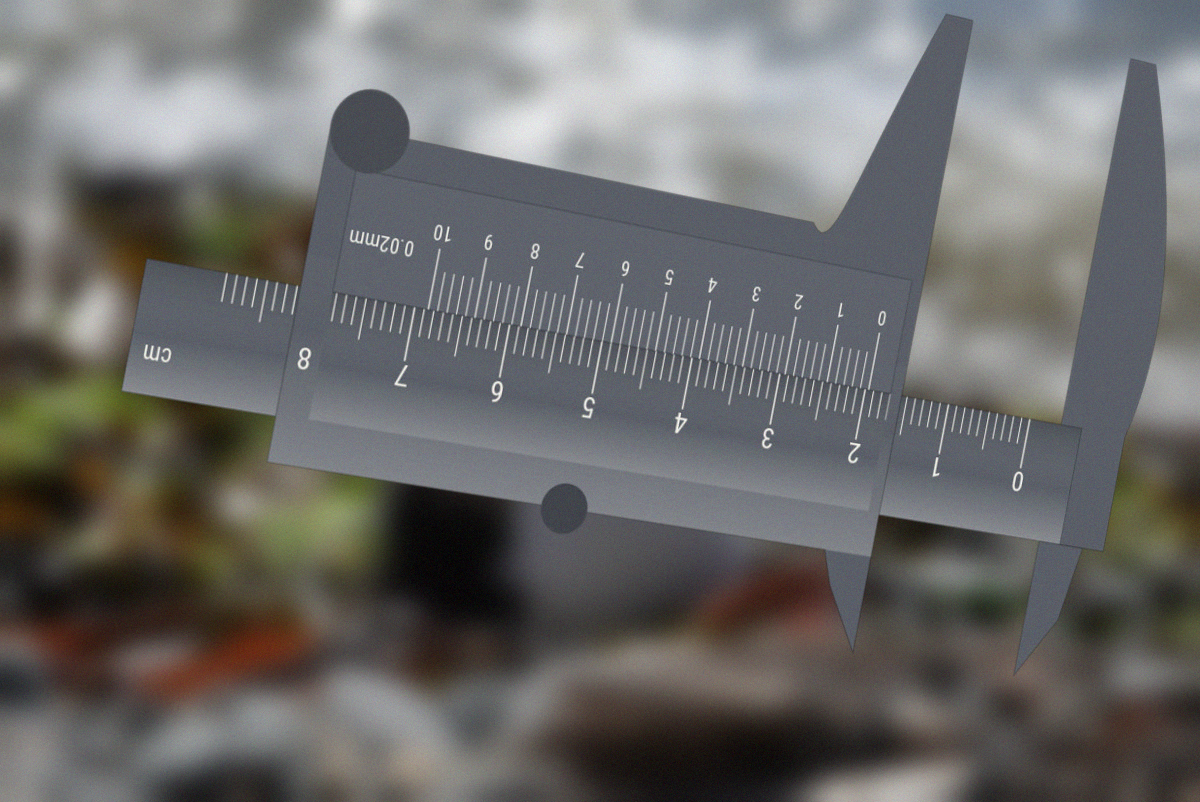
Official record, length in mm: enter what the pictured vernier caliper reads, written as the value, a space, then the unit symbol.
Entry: 19.6 mm
